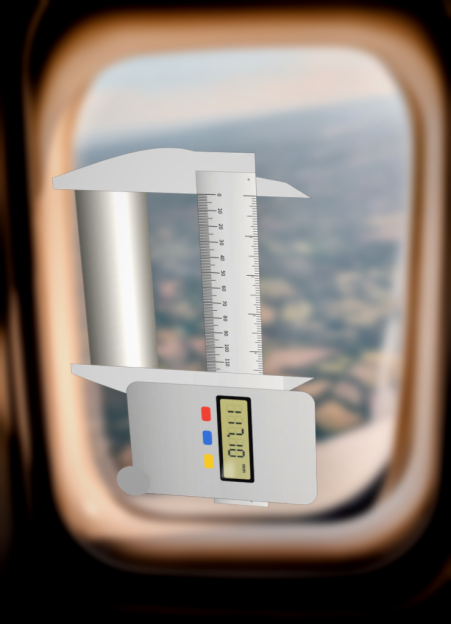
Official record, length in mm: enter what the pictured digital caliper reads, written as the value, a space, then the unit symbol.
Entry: 117.10 mm
